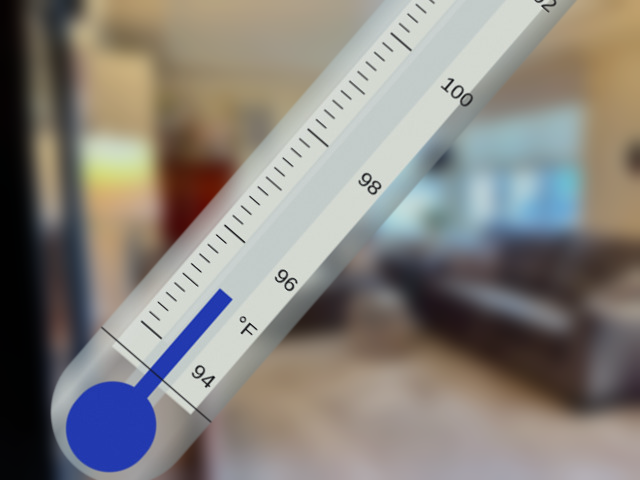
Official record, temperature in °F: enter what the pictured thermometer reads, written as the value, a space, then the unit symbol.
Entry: 95.2 °F
